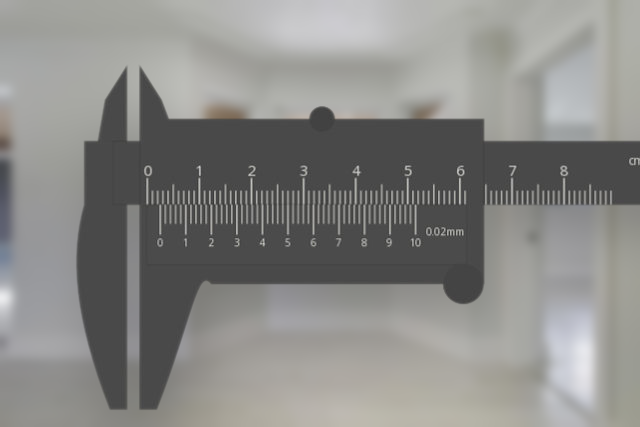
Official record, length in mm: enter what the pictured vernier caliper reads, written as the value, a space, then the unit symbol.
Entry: 2.5 mm
